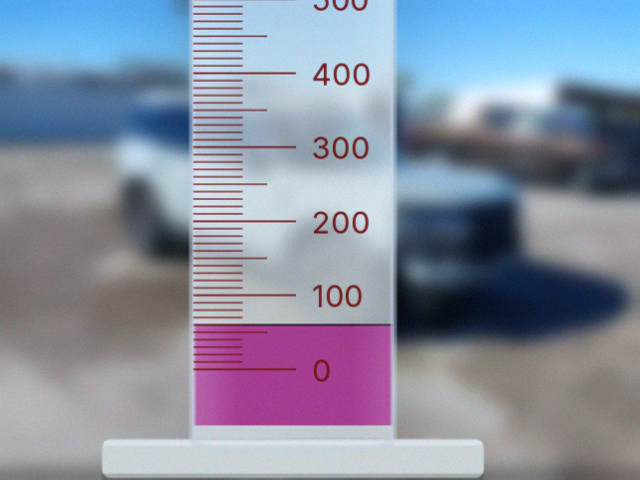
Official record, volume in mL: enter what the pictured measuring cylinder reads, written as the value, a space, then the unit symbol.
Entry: 60 mL
